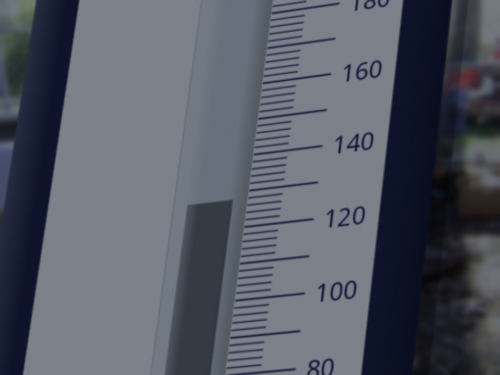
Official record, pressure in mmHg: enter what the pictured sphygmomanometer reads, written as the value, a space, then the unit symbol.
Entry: 128 mmHg
